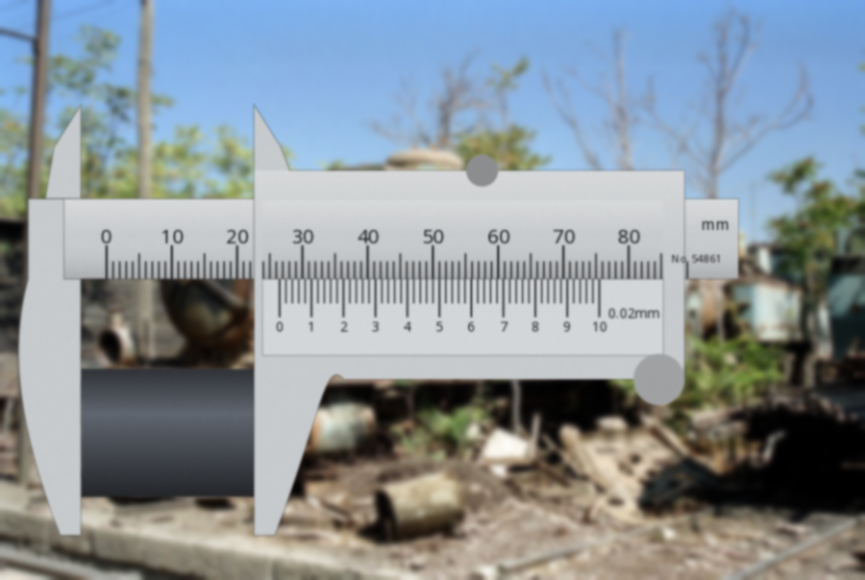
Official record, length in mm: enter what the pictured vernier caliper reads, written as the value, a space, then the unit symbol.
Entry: 26.5 mm
